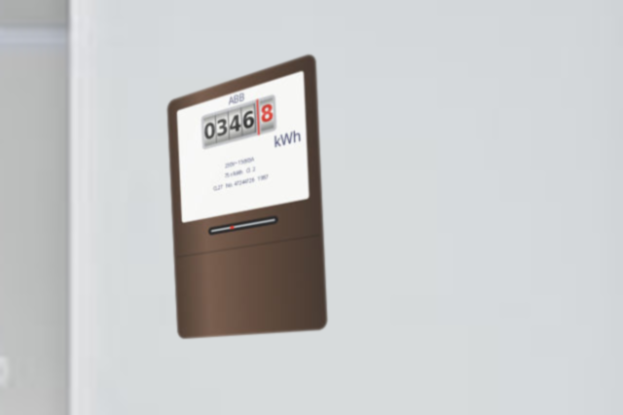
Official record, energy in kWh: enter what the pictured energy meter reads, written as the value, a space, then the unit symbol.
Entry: 346.8 kWh
